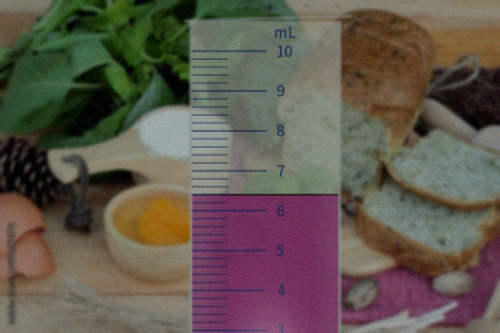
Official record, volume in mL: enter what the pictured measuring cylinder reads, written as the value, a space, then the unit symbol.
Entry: 6.4 mL
